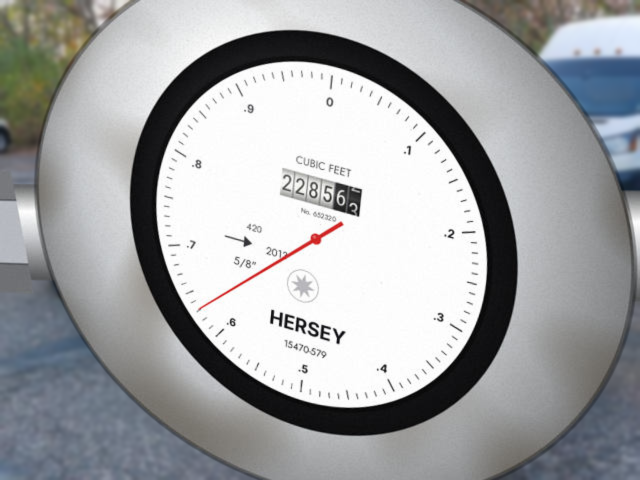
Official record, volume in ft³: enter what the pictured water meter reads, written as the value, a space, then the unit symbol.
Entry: 228562.63 ft³
